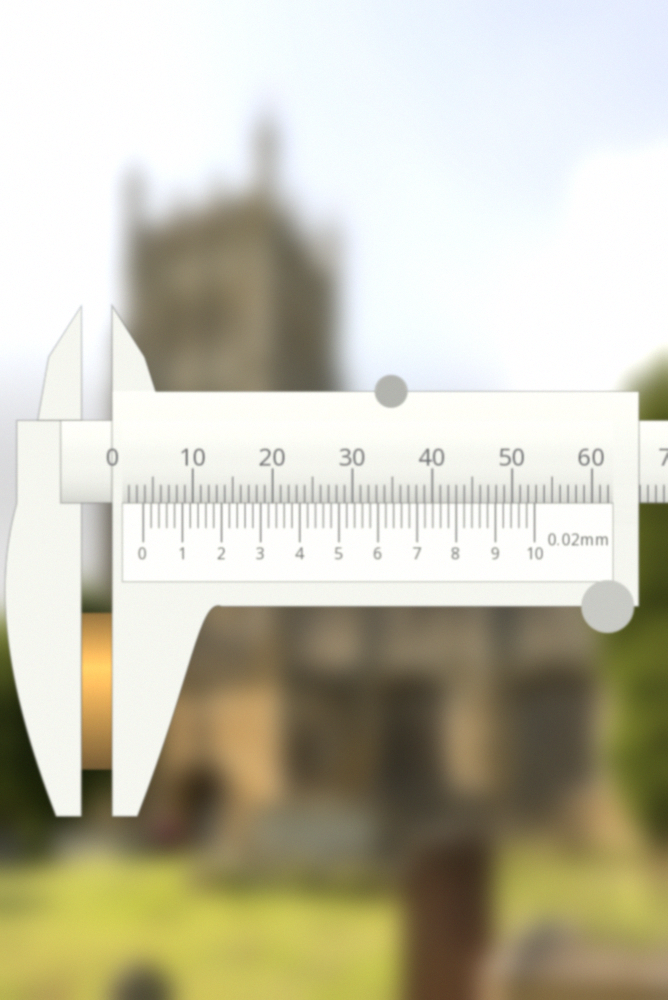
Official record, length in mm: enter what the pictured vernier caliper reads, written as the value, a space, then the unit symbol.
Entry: 3.8 mm
